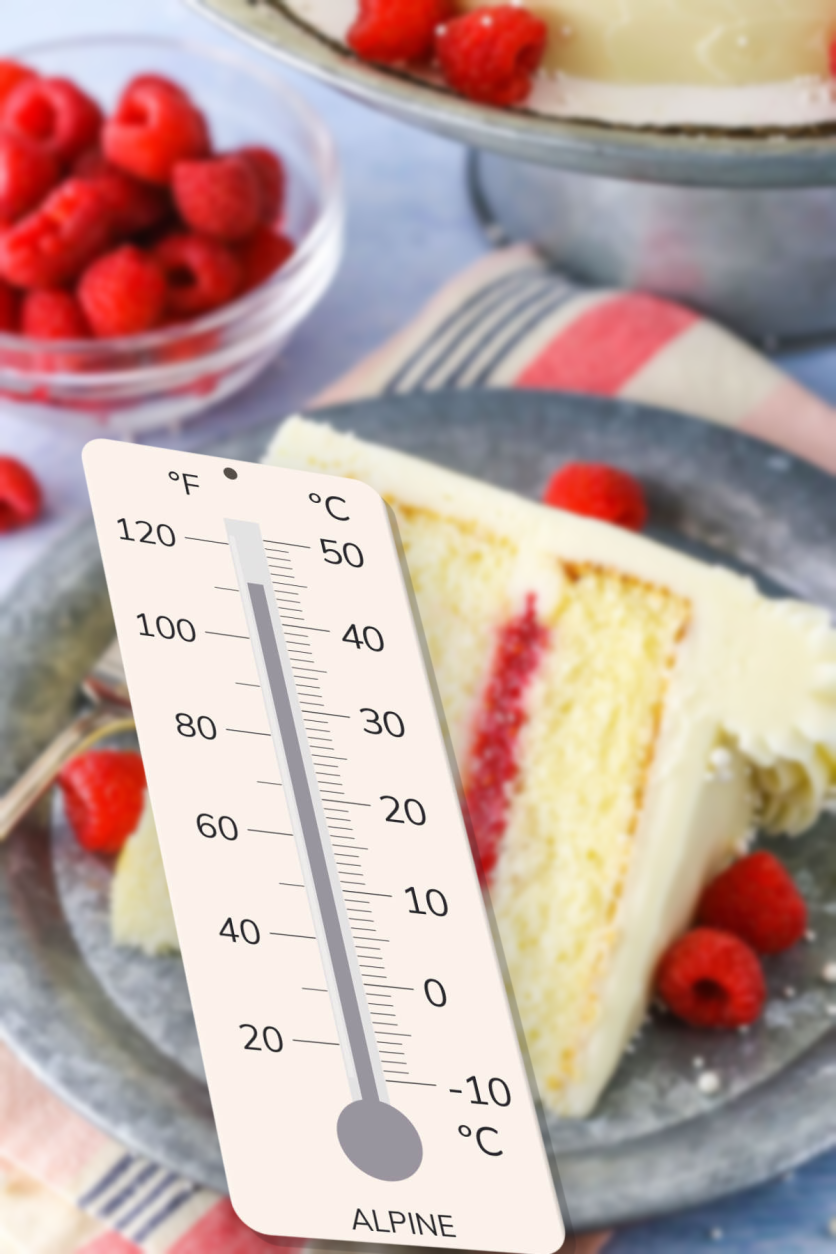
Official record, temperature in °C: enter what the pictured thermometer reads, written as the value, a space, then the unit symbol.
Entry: 44.5 °C
